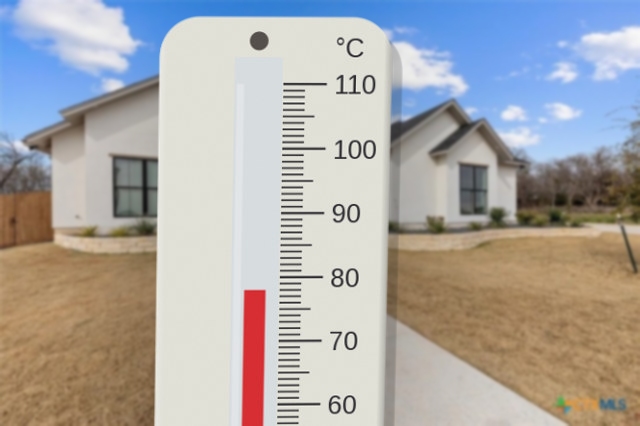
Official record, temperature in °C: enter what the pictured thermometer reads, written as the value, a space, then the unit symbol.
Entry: 78 °C
